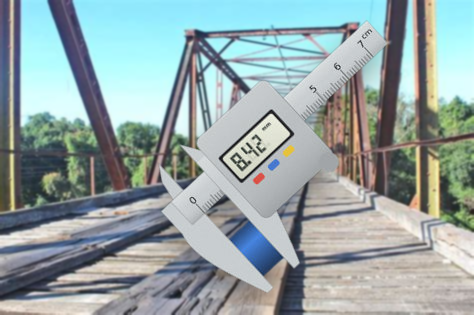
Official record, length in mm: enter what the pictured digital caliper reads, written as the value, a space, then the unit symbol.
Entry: 8.42 mm
